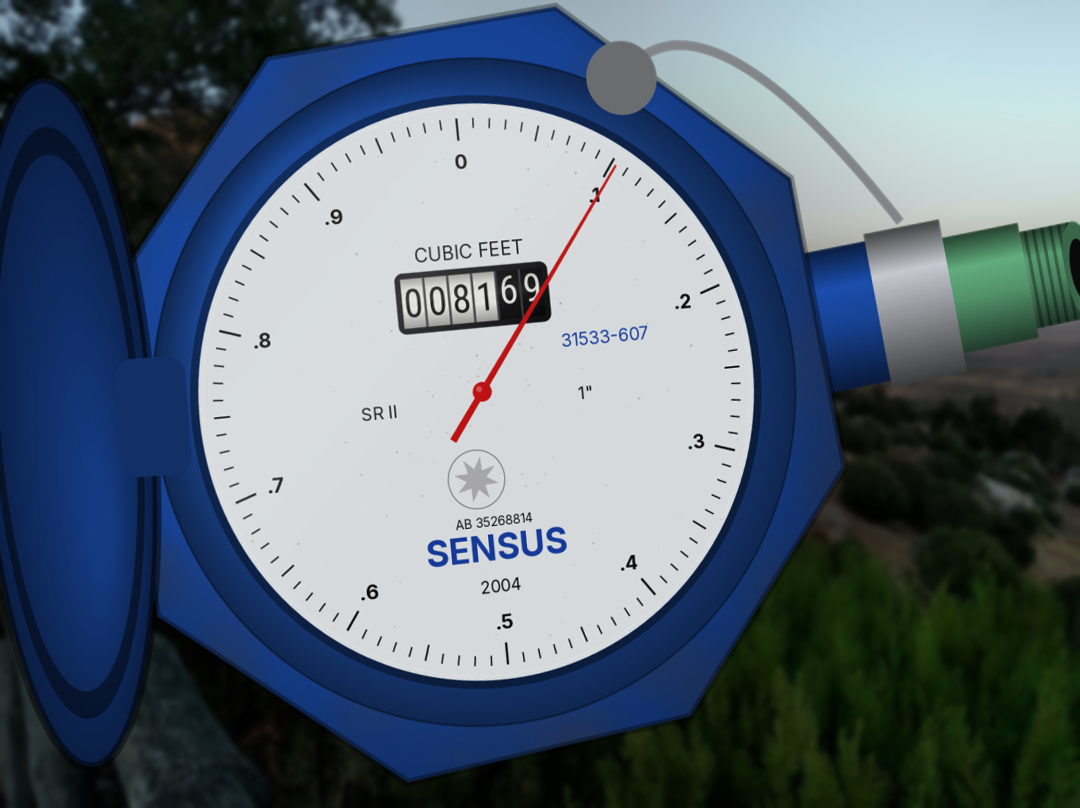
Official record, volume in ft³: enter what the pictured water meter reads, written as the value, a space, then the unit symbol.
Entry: 8169.10 ft³
